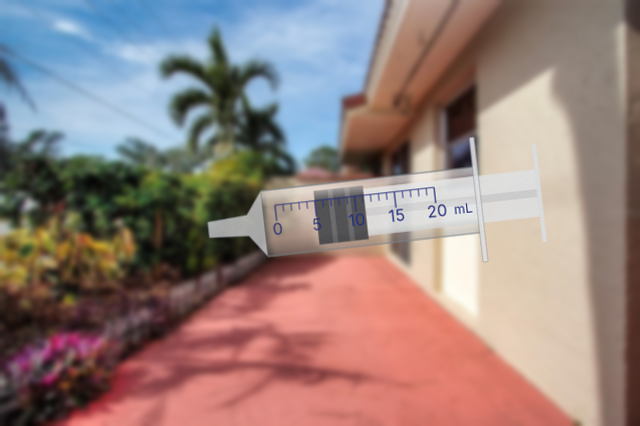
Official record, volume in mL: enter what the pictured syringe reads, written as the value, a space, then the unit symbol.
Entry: 5 mL
